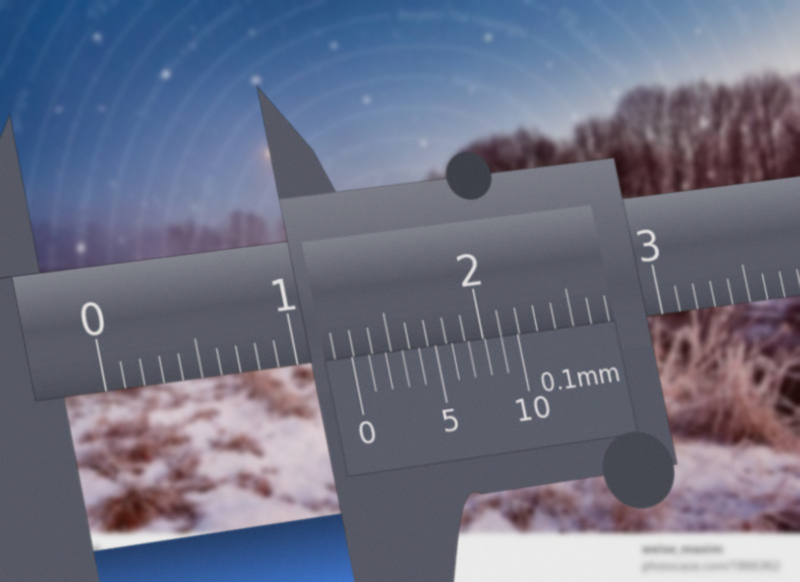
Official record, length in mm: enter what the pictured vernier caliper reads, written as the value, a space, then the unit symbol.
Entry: 12.9 mm
